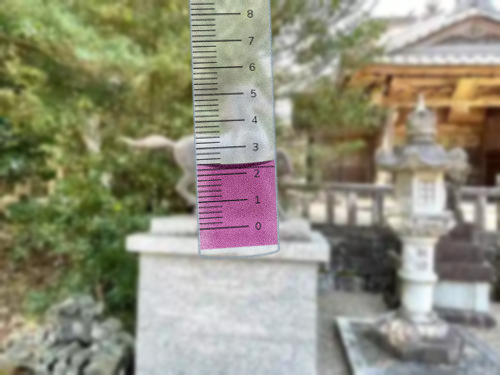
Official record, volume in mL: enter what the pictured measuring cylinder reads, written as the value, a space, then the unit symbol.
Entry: 2.2 mL
